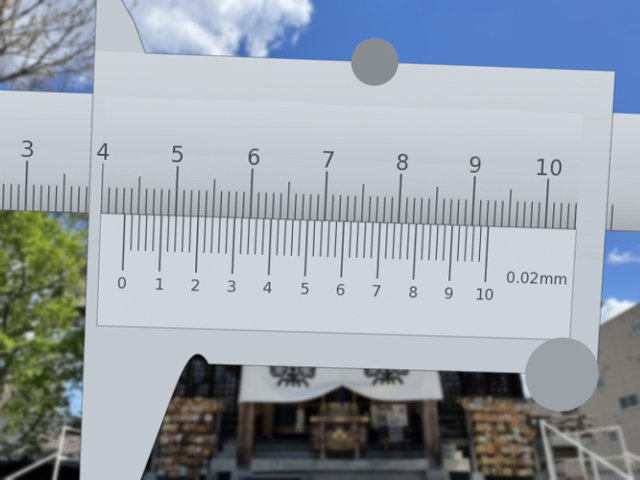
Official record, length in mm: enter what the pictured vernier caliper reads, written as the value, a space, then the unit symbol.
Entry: 43.2 mm
